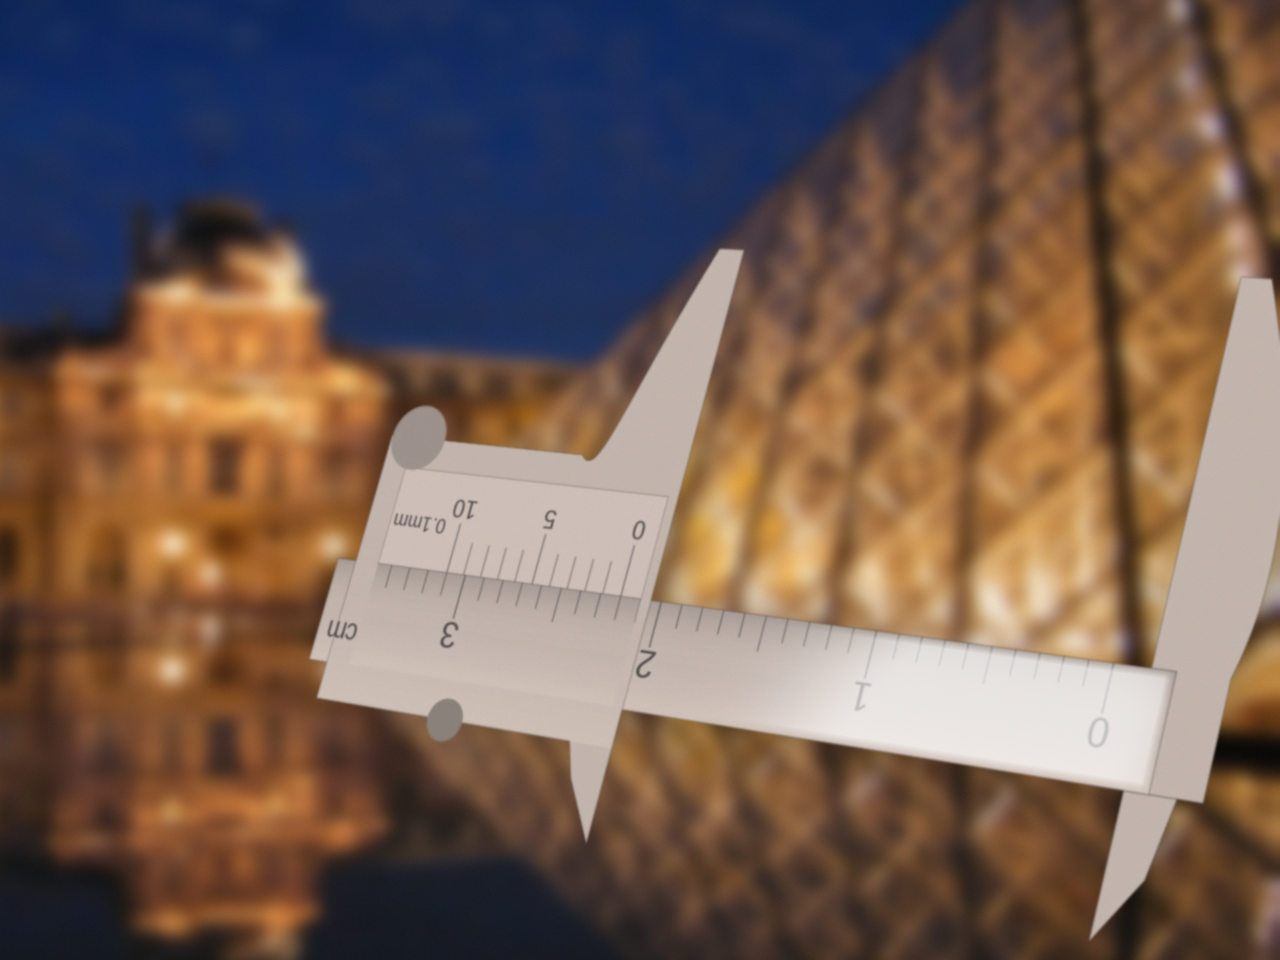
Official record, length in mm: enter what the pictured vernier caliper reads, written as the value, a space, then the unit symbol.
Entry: 22.0 mm
